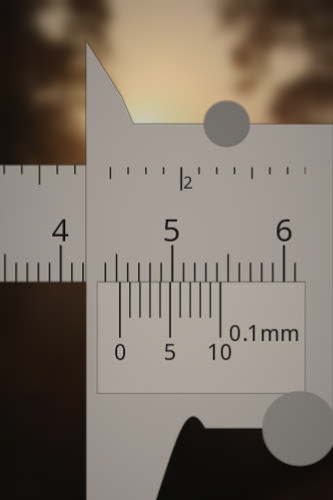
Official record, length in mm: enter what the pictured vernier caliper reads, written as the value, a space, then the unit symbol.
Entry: 45.3 mm
